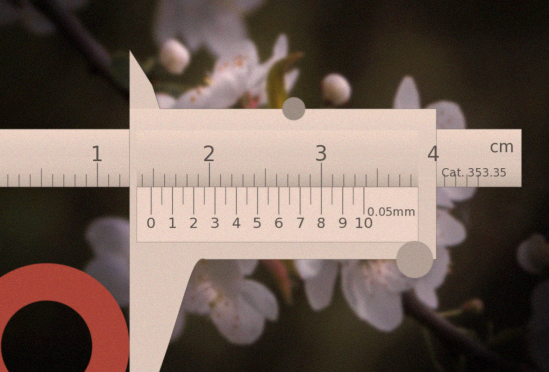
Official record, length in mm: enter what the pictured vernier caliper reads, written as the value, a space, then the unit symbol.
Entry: 14.8 mm
